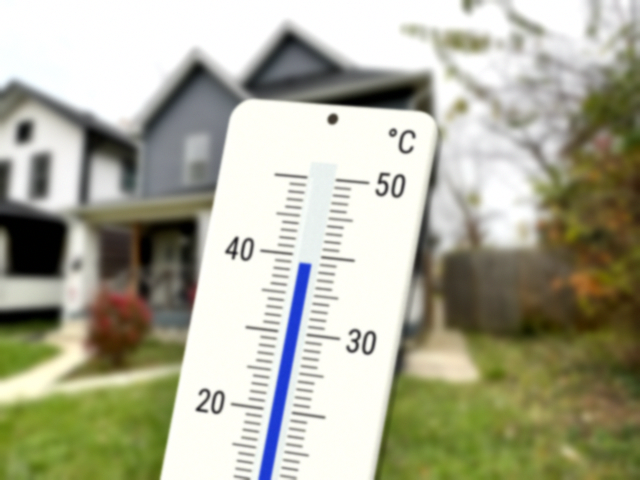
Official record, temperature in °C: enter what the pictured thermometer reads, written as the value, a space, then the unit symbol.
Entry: 39 °C
